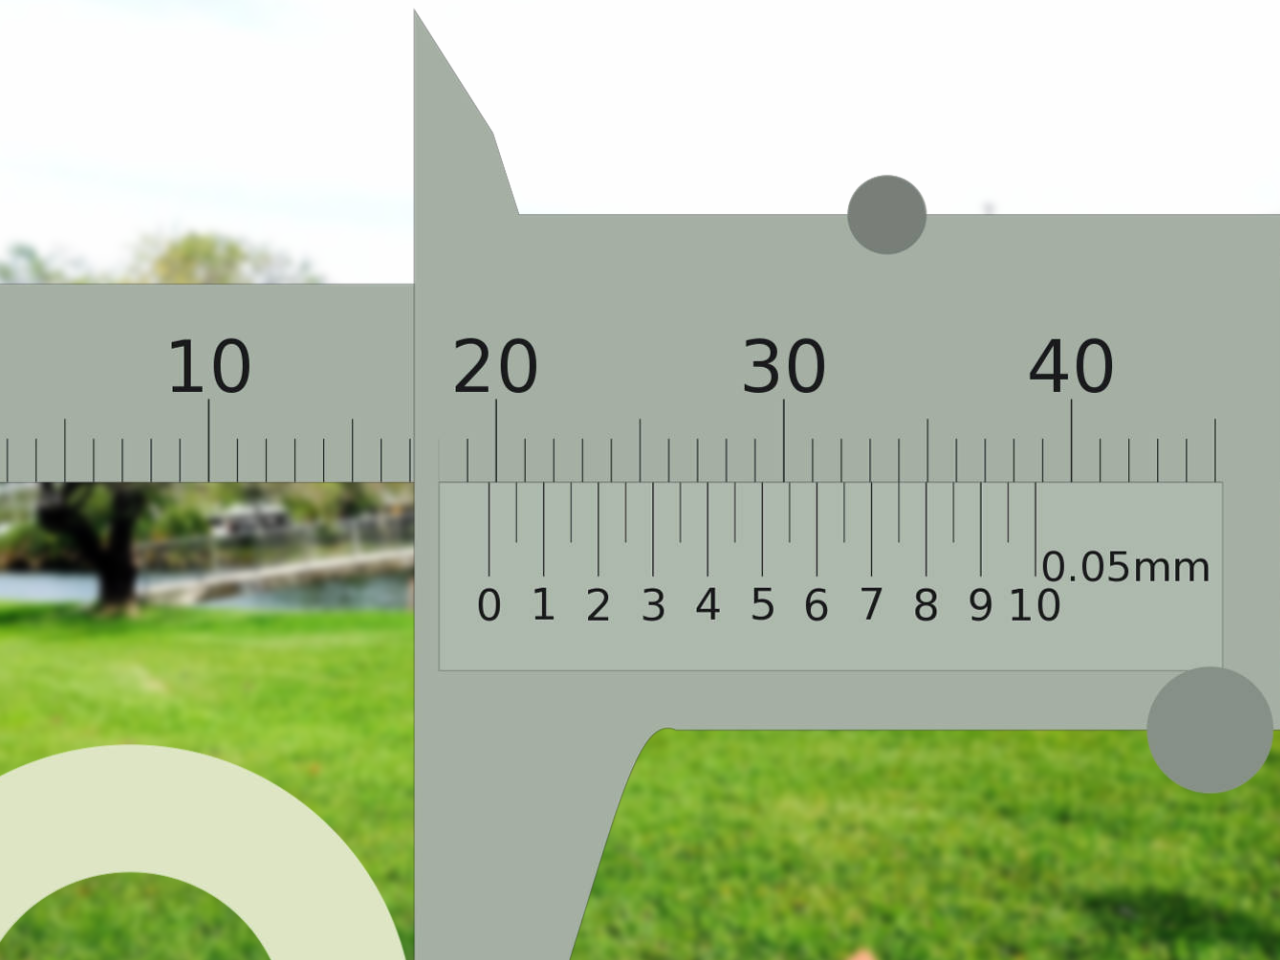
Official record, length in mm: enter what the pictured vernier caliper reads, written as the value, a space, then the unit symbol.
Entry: 19.75 mm
